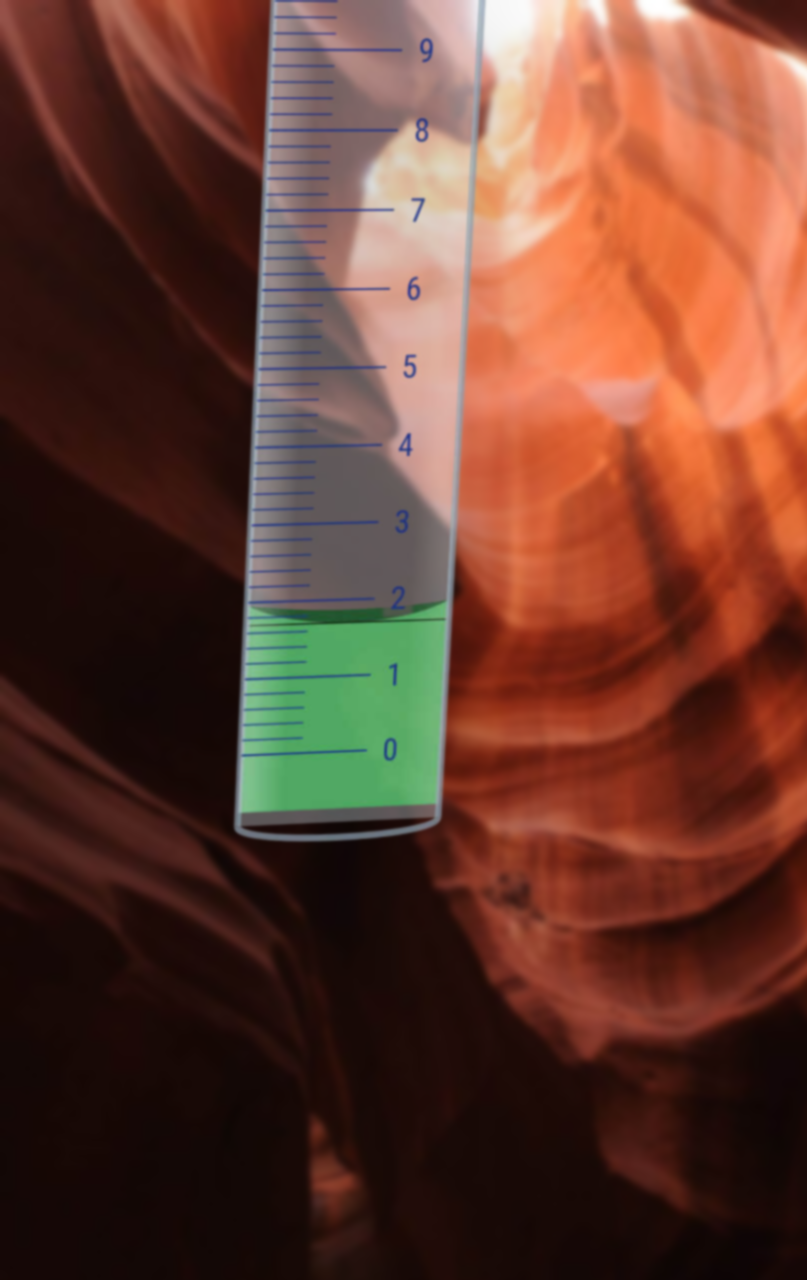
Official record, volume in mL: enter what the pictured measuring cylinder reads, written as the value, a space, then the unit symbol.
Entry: 1.7 mL
